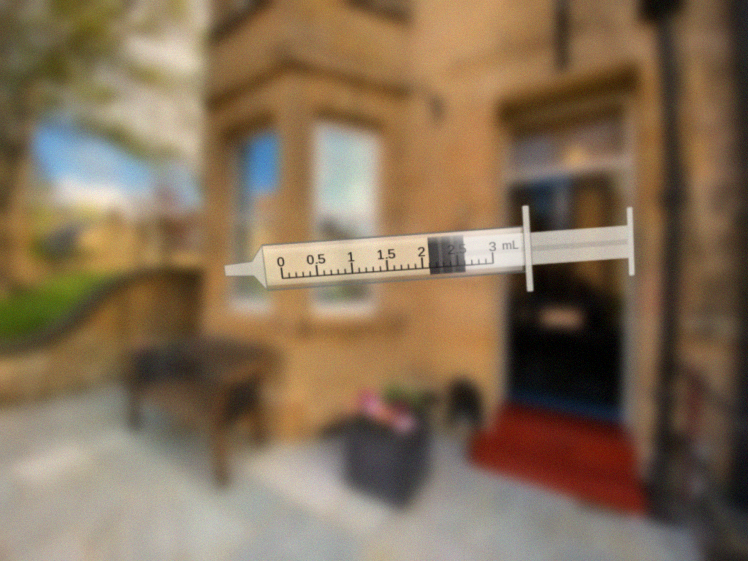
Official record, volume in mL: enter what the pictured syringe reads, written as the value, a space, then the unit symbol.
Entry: 2.1 mL
